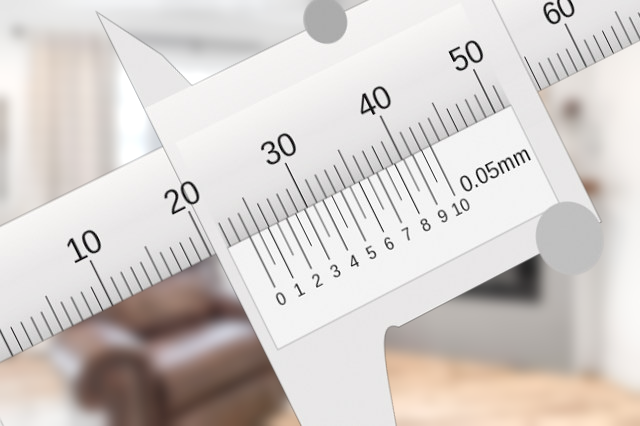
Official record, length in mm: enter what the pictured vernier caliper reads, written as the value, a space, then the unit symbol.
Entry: 24.0 mm
